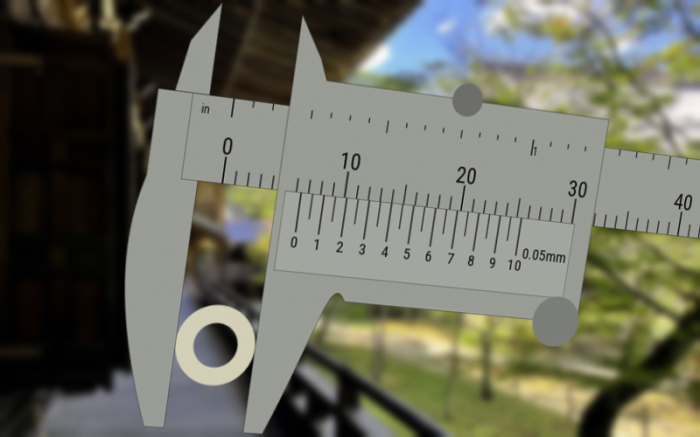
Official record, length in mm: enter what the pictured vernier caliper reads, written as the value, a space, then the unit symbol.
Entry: 6.4 mm
